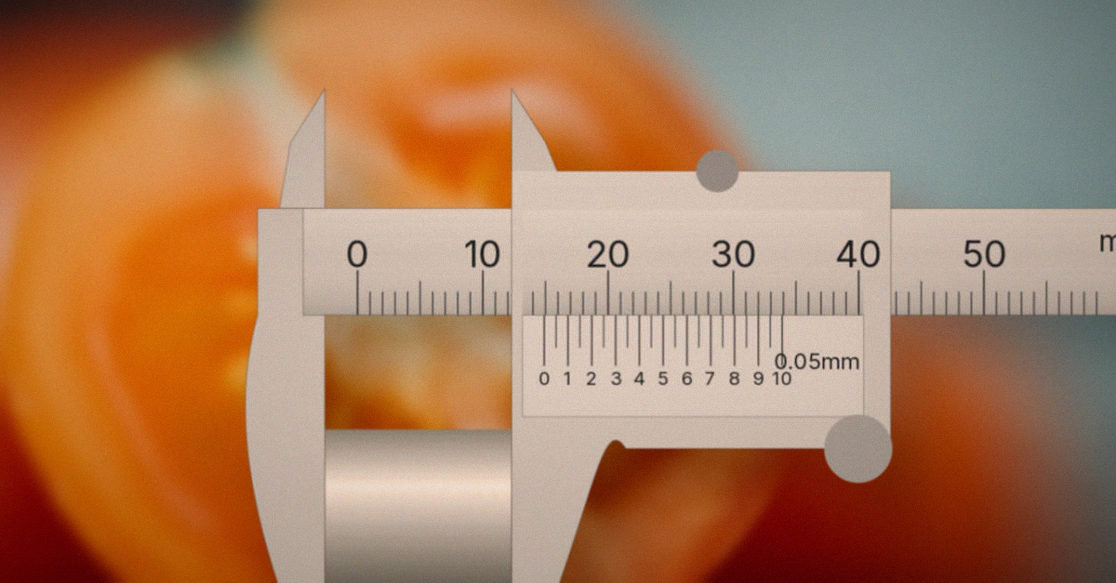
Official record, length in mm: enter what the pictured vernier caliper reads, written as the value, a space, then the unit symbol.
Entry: 14.9 mm
